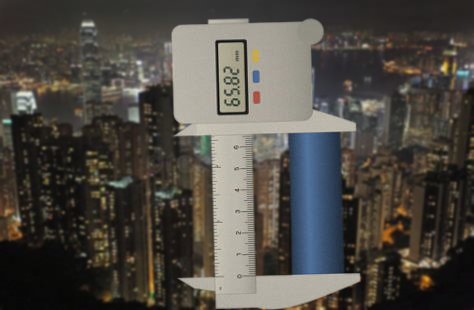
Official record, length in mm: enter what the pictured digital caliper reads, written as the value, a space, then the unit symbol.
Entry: 65.82 mm
